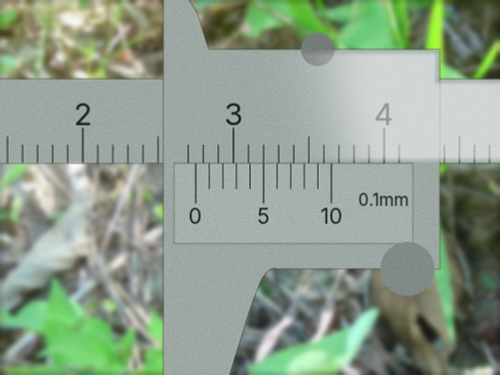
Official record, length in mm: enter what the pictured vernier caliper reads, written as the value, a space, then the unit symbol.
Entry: 27.5 mm
